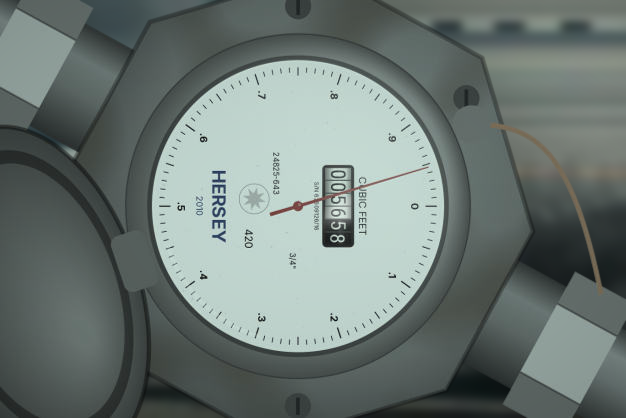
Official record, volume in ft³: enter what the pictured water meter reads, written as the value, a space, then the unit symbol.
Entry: 5657.95 ft³
